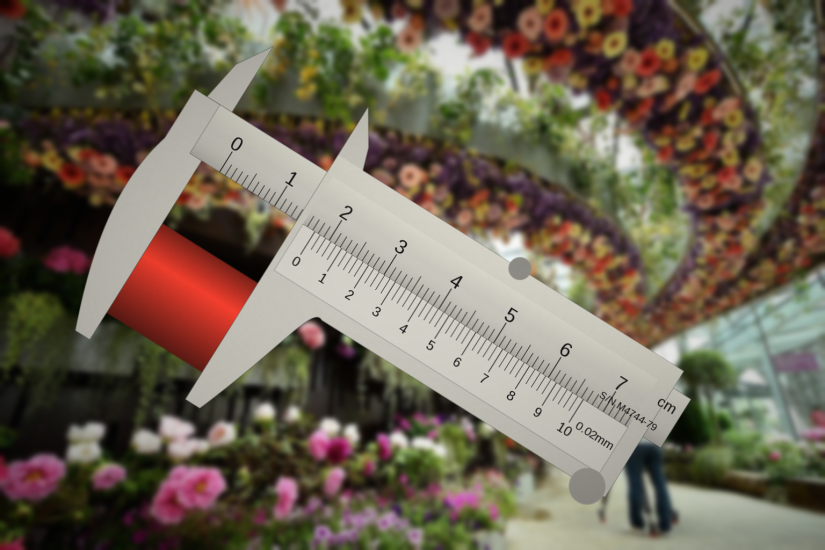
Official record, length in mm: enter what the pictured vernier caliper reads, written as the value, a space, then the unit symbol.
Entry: 17.4 mm
